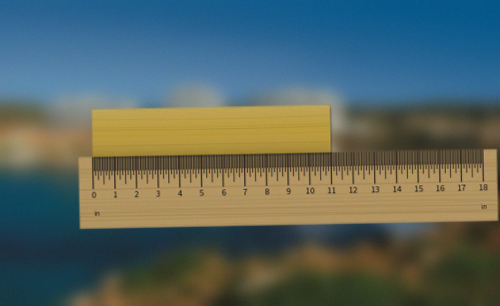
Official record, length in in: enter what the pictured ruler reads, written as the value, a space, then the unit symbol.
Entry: 11 in
